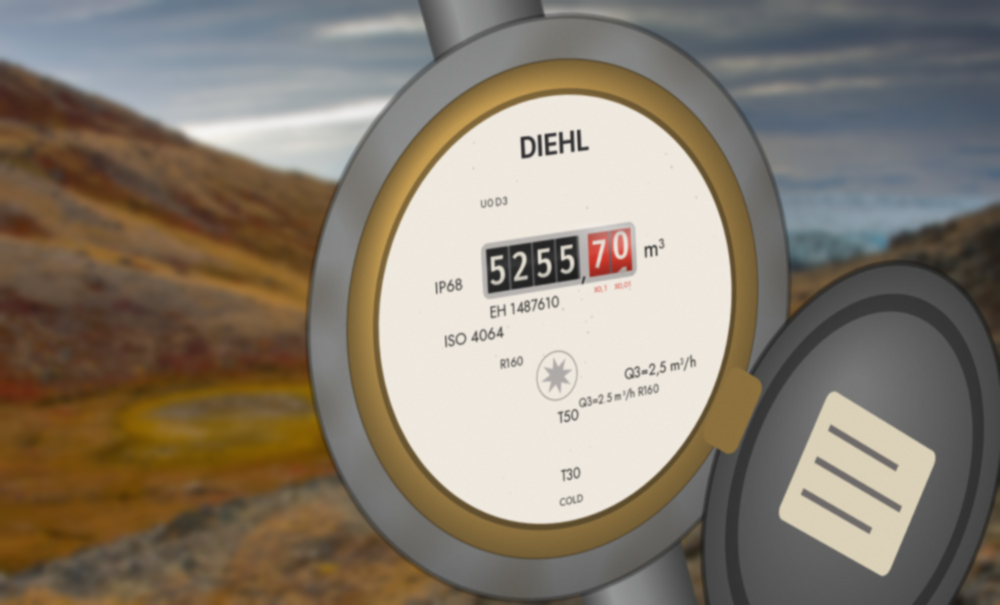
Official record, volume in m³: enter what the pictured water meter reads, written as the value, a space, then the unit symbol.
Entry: 5255.70 m³
